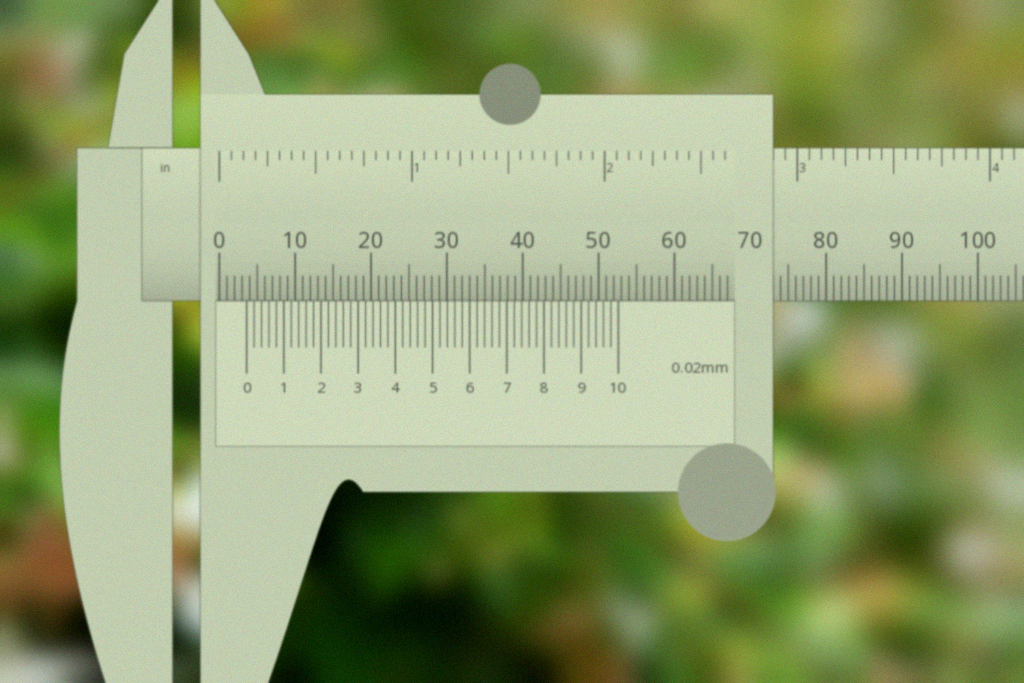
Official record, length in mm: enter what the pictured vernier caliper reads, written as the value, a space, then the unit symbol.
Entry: 3.6 mm
